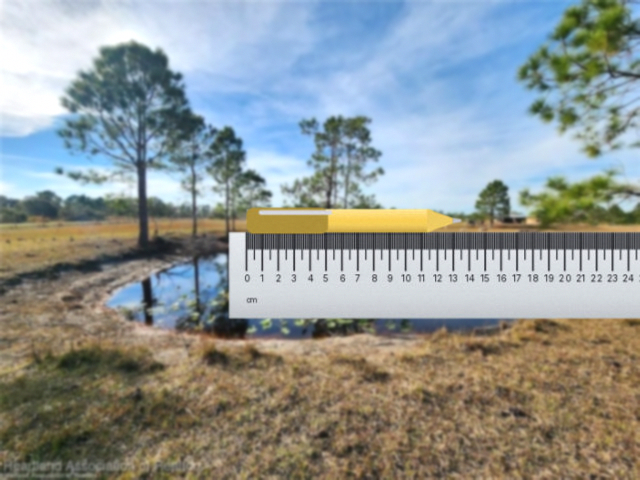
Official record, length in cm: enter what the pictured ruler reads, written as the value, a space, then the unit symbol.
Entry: 13.5 cm
